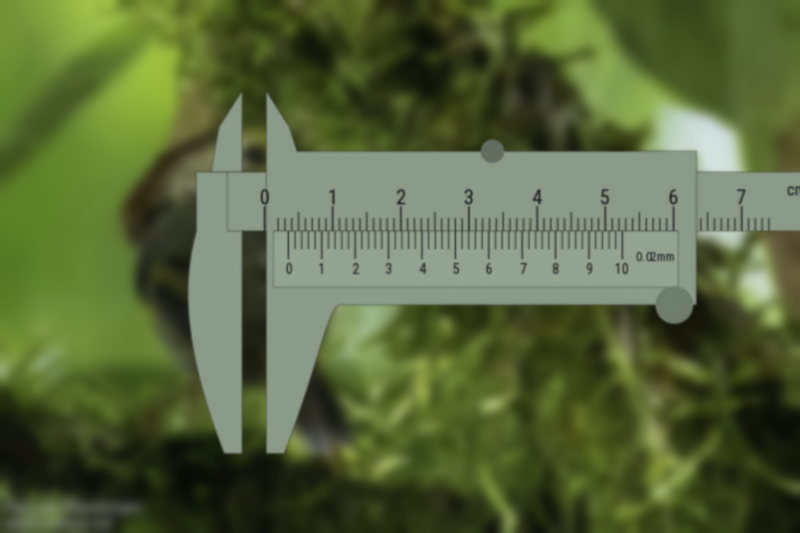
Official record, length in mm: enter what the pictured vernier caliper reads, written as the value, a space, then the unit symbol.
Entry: 3.5 mm
